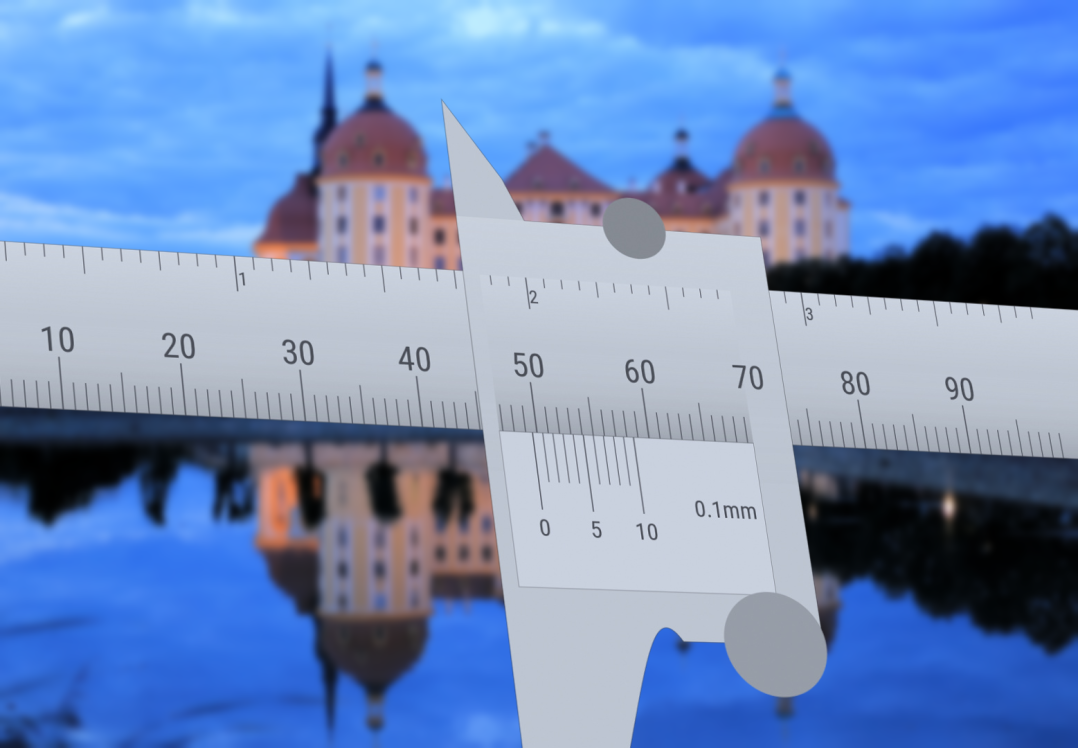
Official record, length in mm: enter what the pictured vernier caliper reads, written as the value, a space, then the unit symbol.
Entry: 49.6 mm
